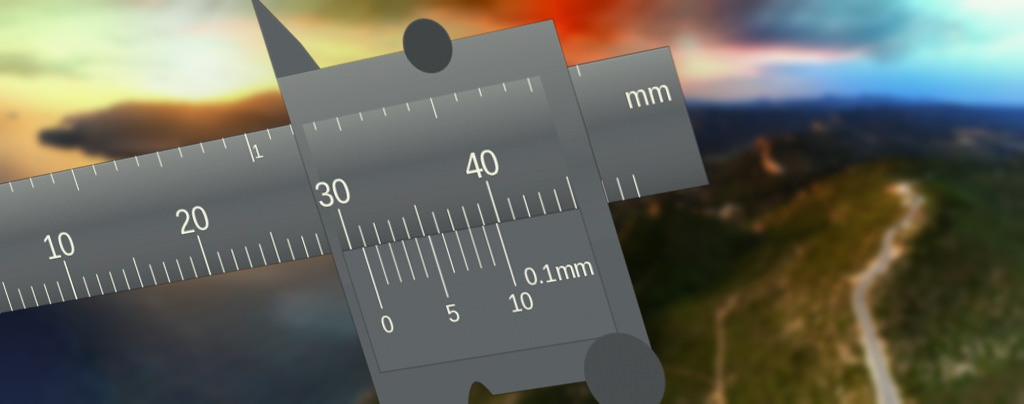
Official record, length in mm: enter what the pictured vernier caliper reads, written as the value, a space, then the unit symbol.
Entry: 30.8 mm
